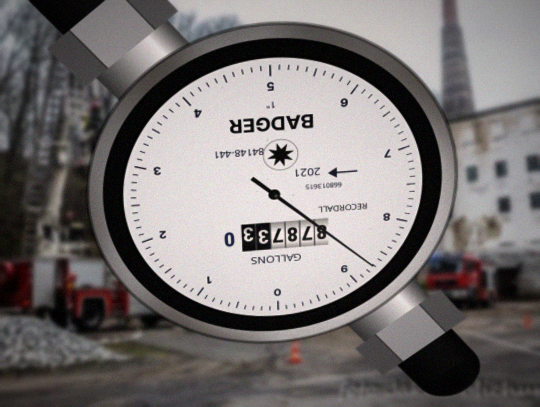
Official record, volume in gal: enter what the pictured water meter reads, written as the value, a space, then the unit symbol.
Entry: 8787328.7 gal
